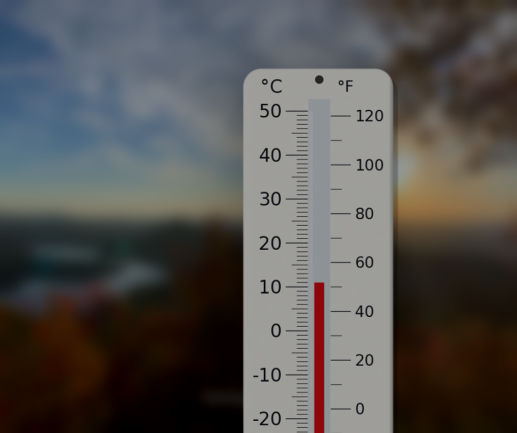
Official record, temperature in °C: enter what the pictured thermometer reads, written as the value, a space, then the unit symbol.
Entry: 11 °C
